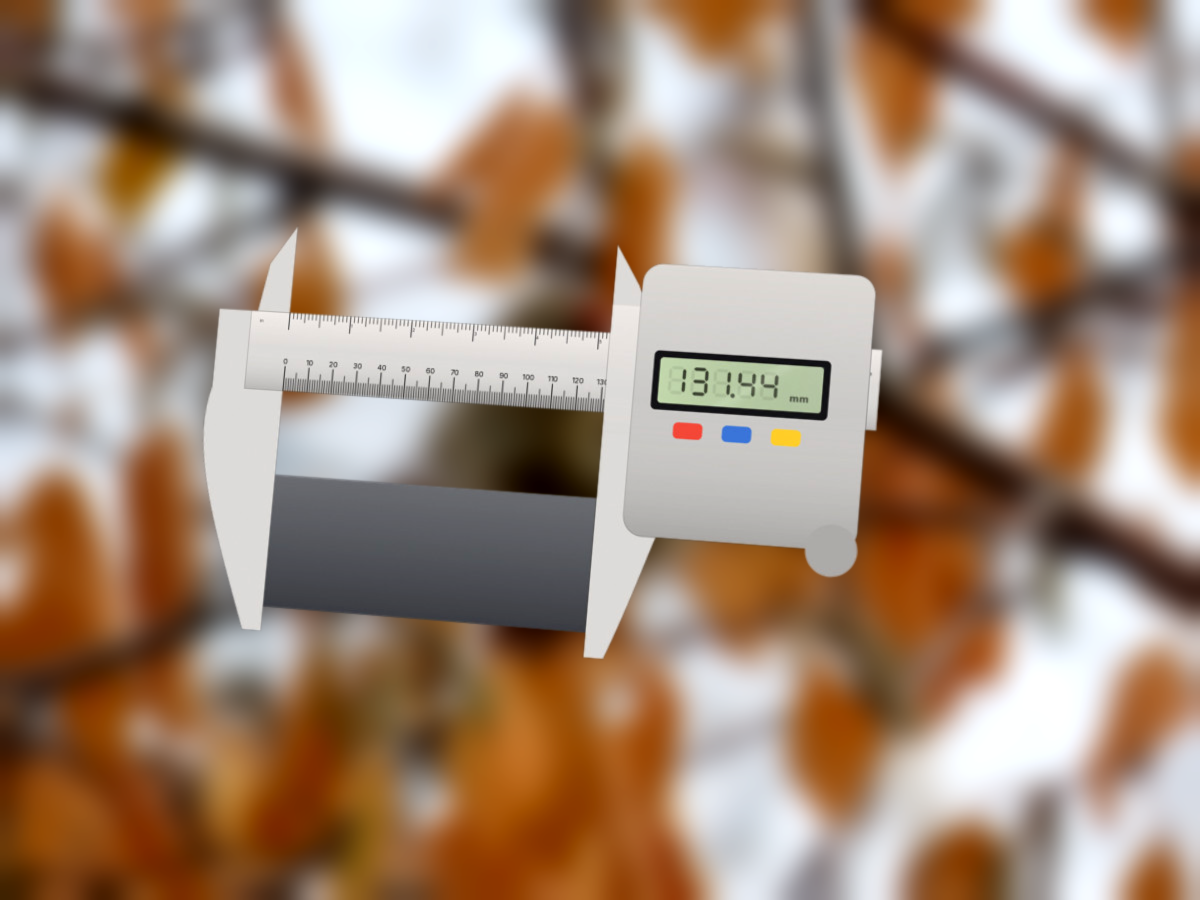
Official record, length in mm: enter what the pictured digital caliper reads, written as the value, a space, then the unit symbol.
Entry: 131.44 mm
